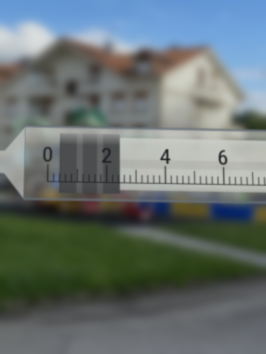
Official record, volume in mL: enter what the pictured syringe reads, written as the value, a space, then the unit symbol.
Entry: 0.4 mL
